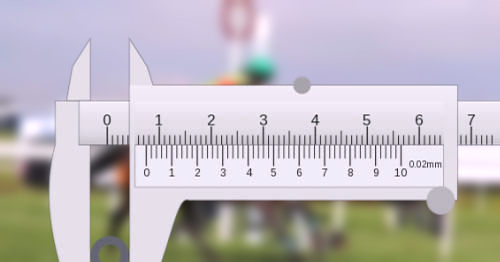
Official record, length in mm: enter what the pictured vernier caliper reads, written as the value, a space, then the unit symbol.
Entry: 7.5 mm
